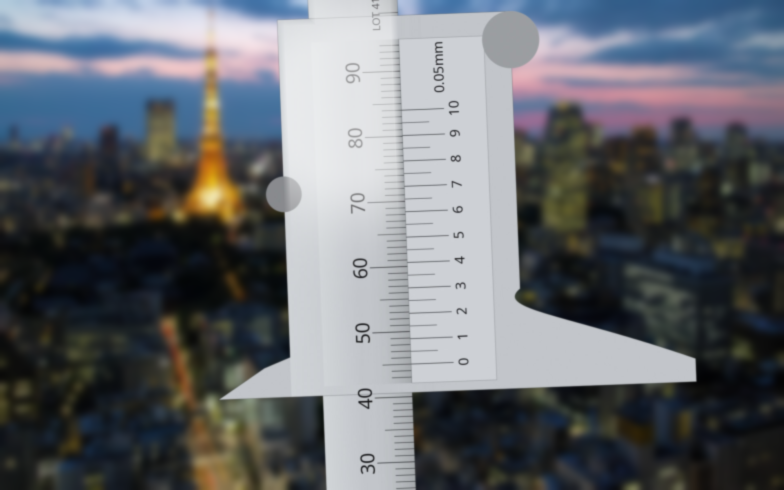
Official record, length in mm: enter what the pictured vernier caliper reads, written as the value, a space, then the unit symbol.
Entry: 45.0 mm
